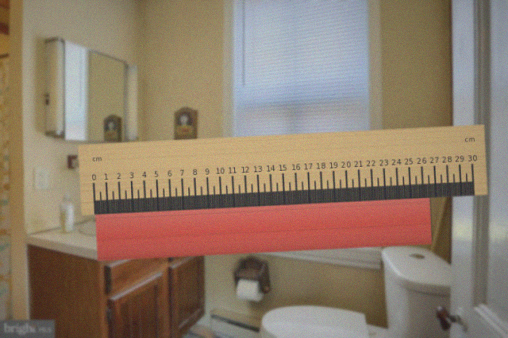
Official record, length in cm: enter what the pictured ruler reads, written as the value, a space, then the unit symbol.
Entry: 26.5 cm
